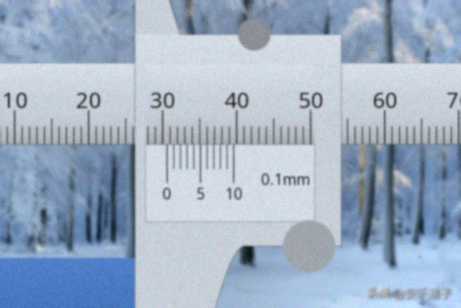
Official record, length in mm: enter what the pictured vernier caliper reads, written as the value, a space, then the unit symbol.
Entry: 30.6 mm
